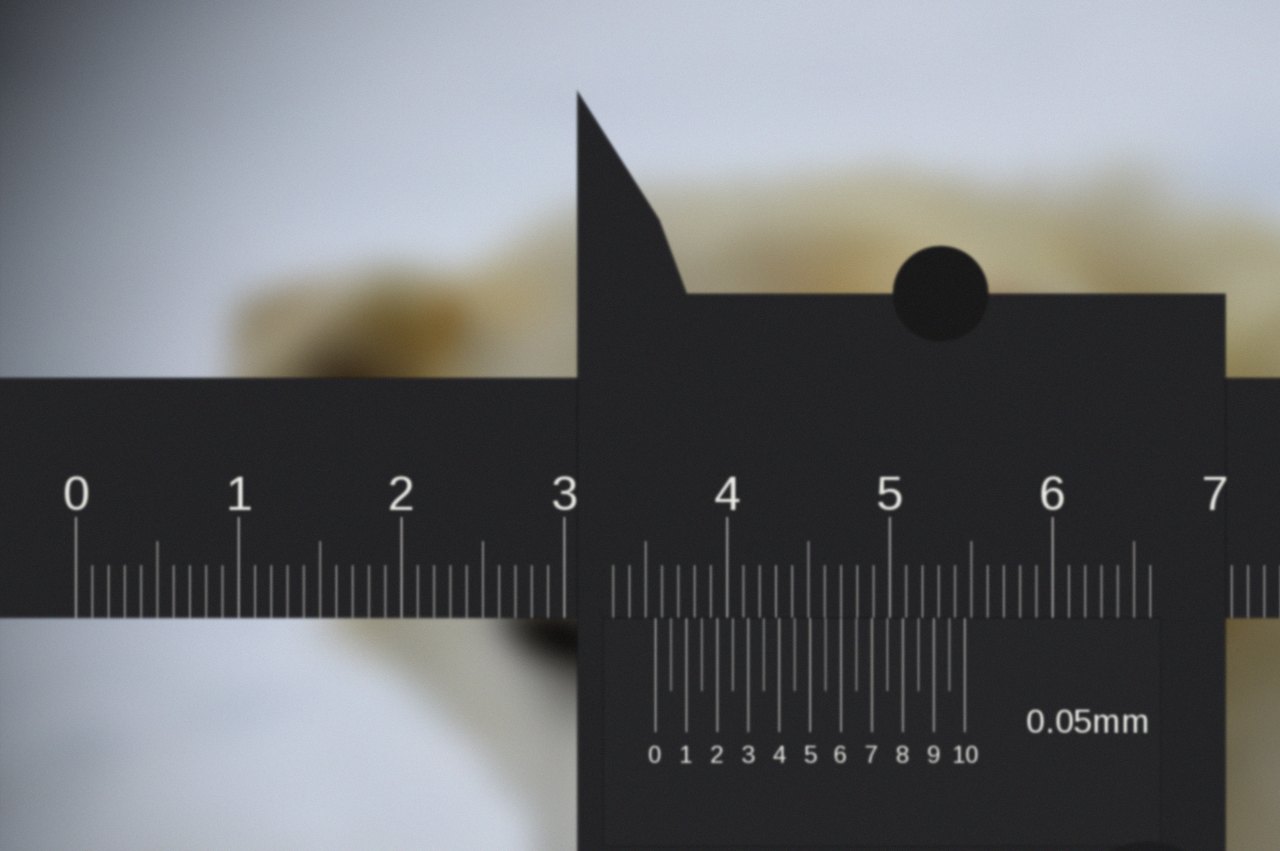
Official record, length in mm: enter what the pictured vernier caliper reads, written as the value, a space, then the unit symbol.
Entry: 35.6 mm
